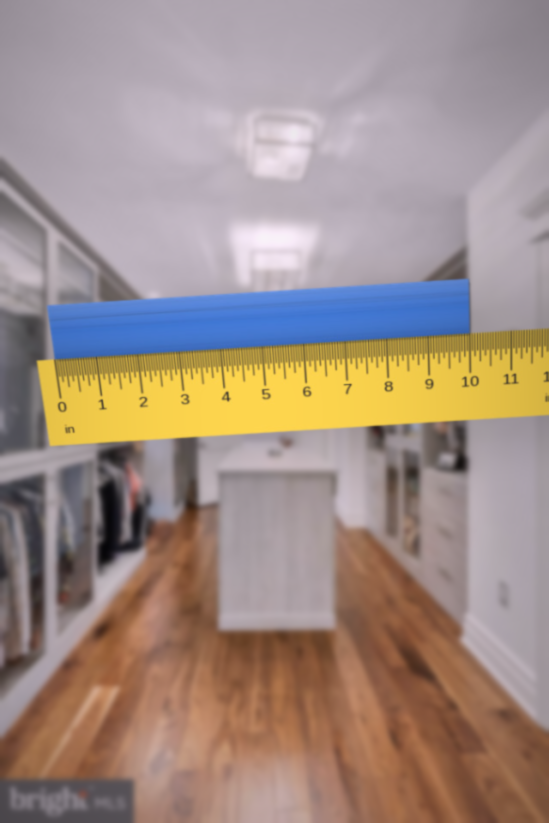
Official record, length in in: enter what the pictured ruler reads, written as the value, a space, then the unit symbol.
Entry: 10 in
